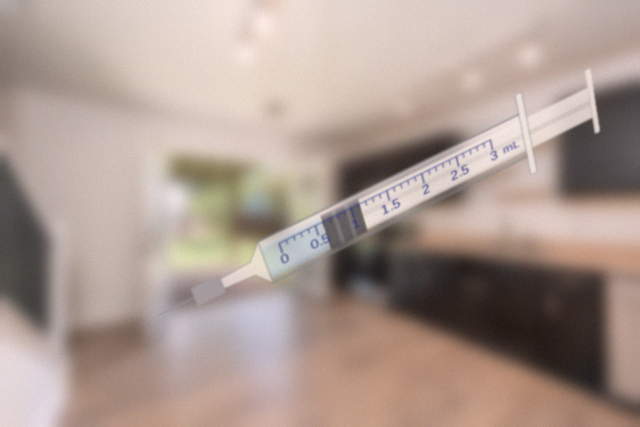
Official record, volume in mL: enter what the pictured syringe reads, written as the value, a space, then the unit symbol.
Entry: 0.6 mL
